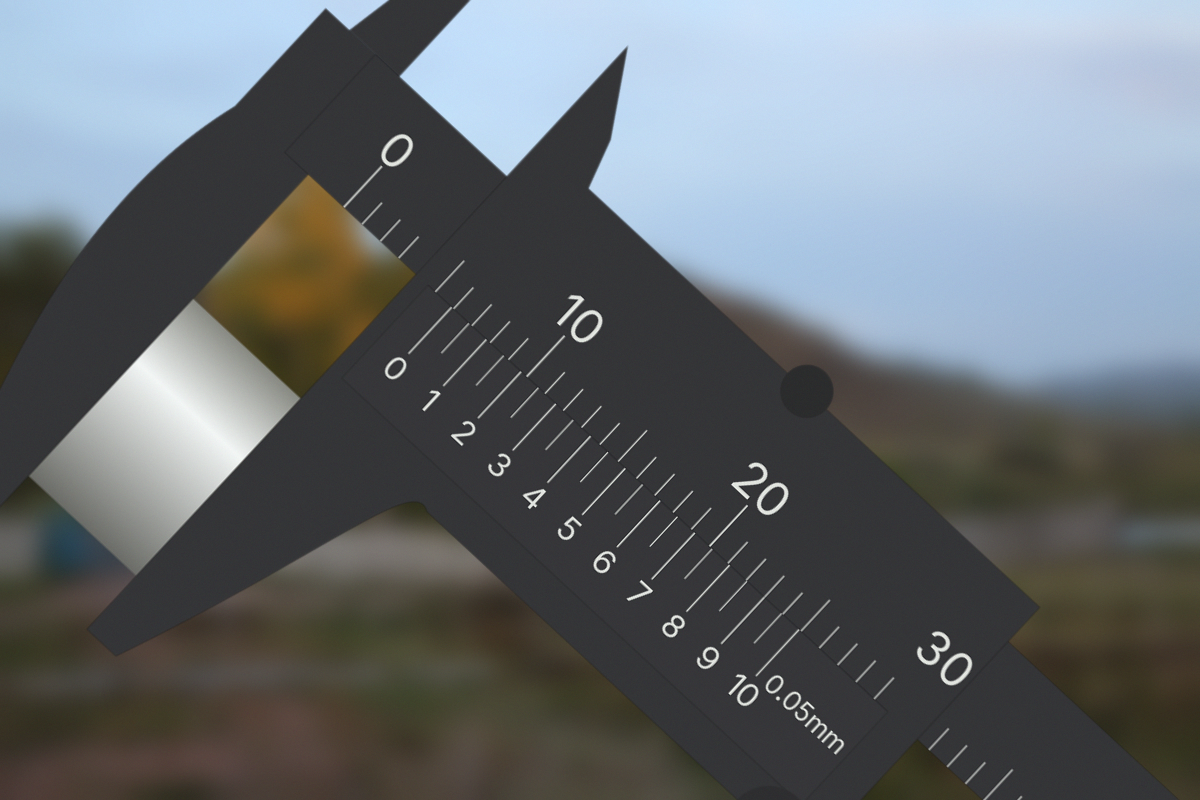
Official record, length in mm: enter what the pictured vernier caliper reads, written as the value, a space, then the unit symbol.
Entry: 5.90 mm
